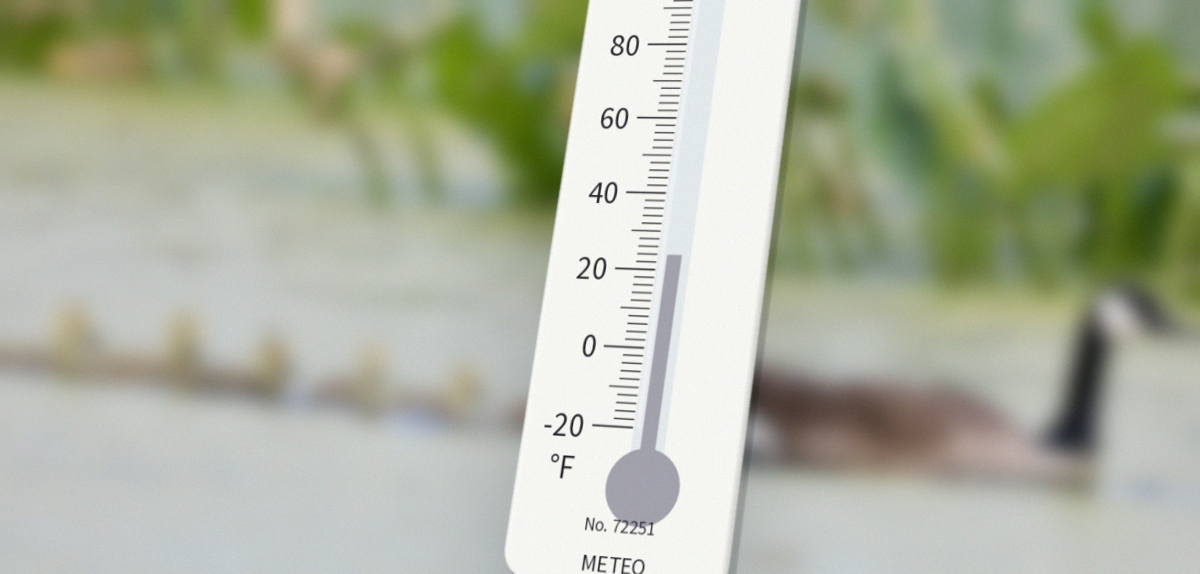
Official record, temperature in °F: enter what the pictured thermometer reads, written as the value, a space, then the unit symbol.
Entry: 24 °F
